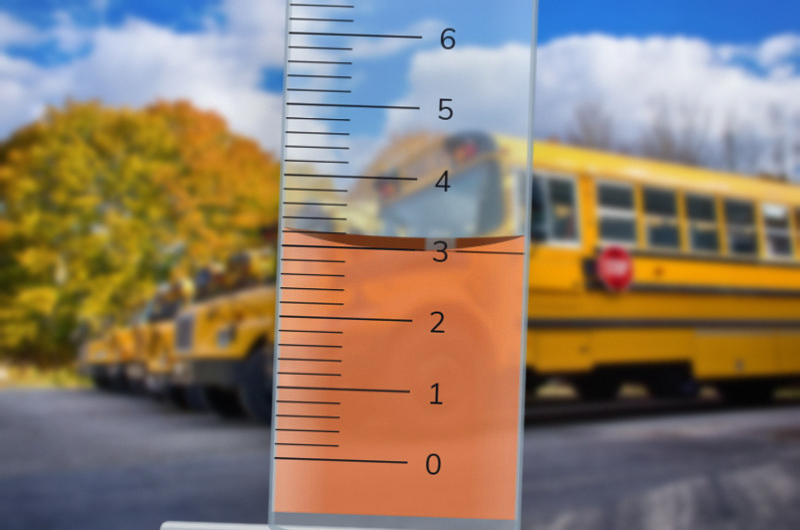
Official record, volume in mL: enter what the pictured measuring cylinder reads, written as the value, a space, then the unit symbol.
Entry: 3 mL
